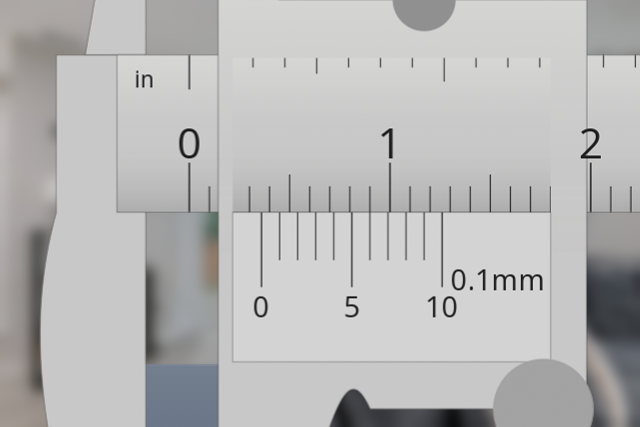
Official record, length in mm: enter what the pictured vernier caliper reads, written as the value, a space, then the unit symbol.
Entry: 3.6 mm
